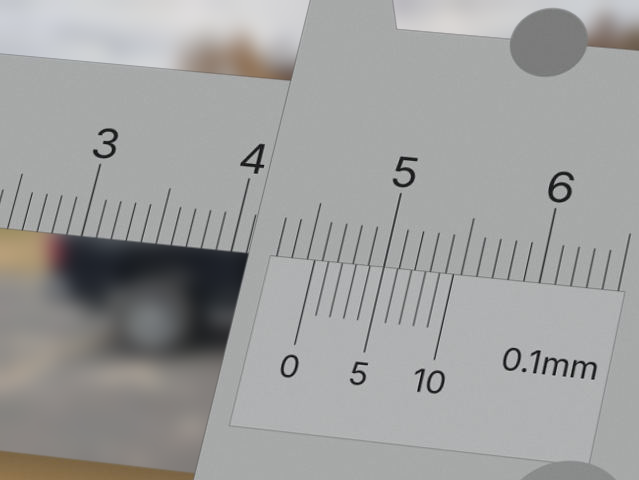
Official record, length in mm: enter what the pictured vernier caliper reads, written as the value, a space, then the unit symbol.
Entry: 45.5 mm
